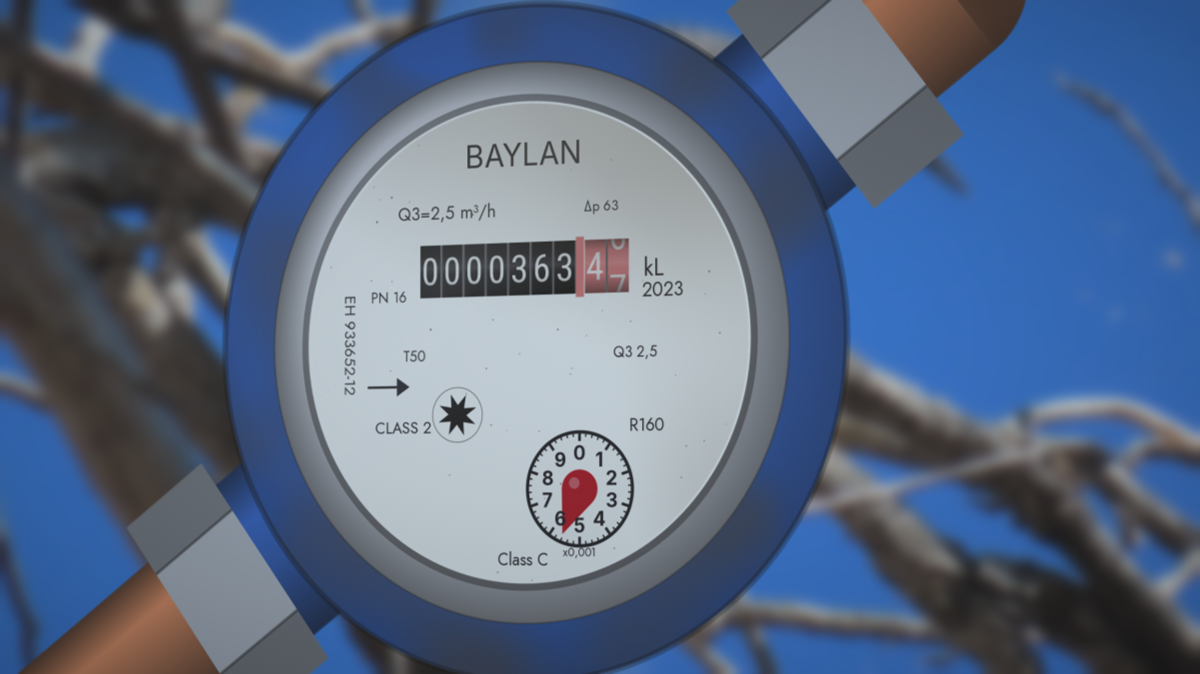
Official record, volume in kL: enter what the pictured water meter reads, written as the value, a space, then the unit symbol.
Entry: 363.465 kL
